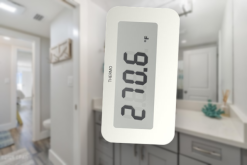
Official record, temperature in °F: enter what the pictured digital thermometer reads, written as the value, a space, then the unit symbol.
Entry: 270.6 °F
